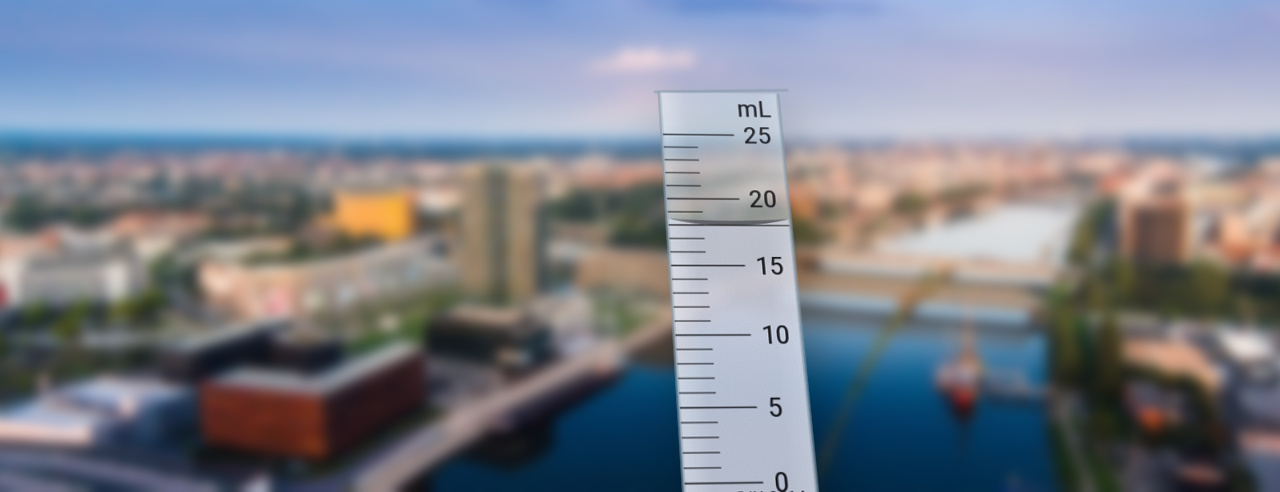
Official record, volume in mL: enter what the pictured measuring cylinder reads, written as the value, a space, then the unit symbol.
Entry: 18 mL
